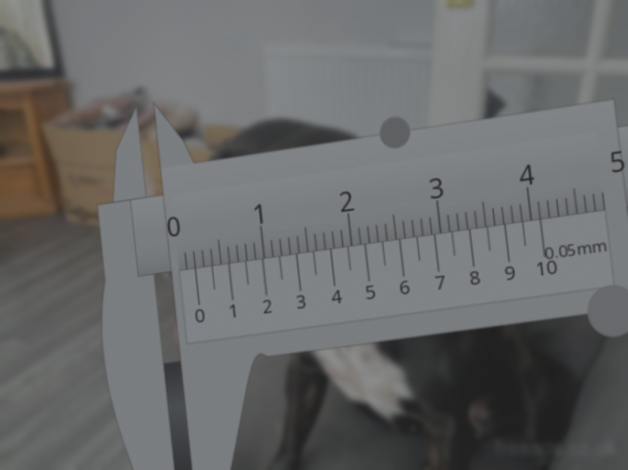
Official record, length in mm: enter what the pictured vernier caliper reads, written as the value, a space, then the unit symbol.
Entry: 2.0 mm
